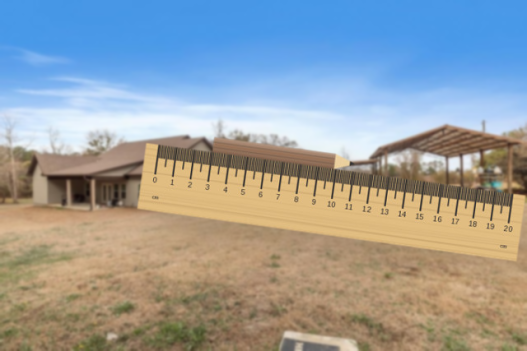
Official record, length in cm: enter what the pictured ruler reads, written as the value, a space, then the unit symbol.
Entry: 8 cm
